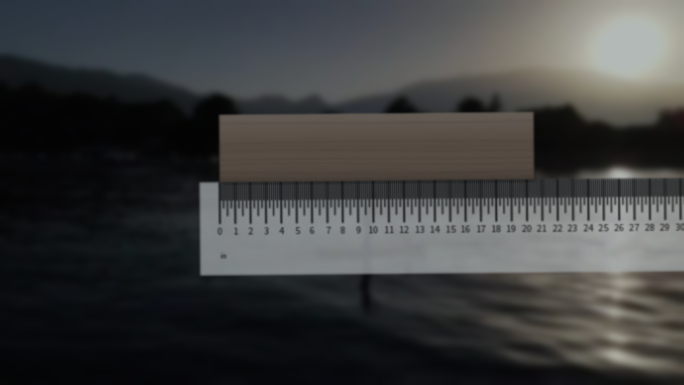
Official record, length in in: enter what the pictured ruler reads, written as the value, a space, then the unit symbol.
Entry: 20.5 in
